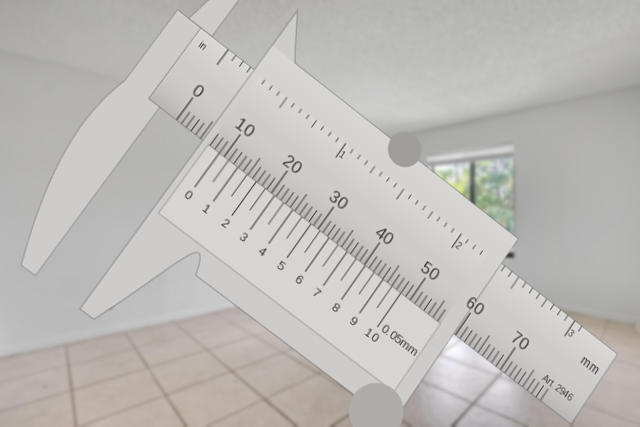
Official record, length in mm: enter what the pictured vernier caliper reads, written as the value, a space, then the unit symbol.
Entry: 9.0 mm
